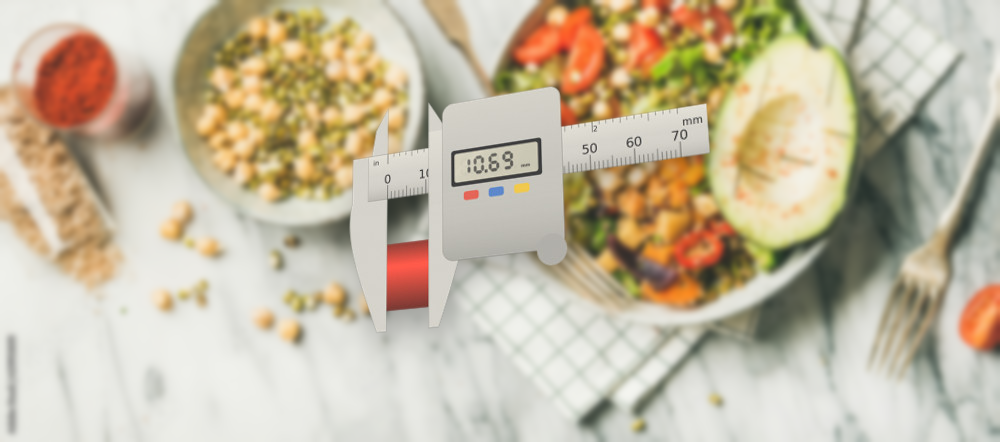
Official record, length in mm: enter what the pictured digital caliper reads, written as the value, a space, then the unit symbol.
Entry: 10.69 mm
